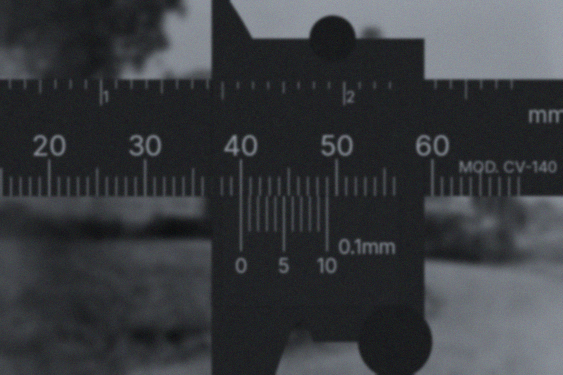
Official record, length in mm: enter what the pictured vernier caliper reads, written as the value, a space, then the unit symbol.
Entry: 40.0 mm
